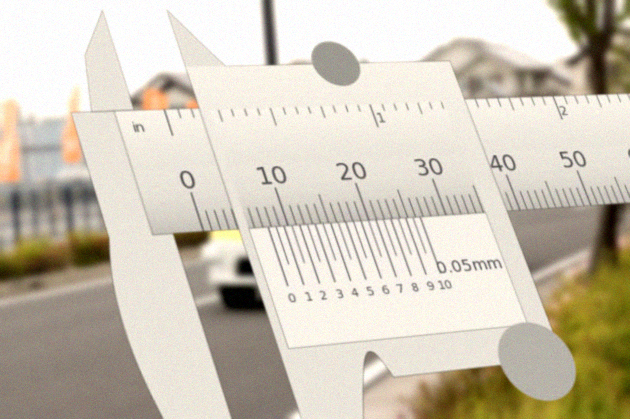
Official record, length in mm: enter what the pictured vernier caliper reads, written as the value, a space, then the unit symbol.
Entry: 7.6 mm
